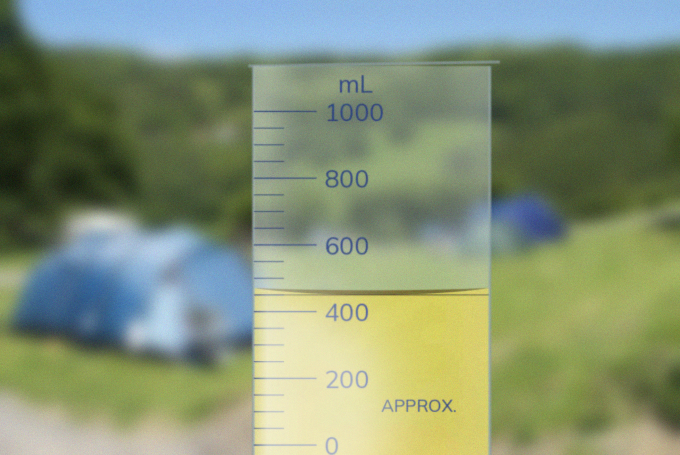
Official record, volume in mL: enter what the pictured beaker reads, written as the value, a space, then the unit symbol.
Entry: 450 mL
